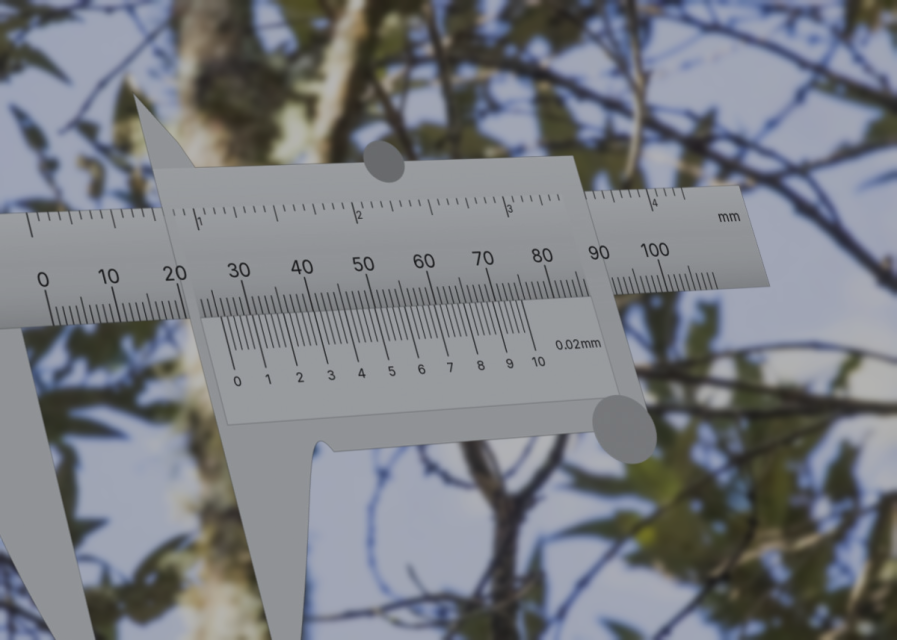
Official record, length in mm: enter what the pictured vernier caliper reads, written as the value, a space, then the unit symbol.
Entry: 25.4 mm
